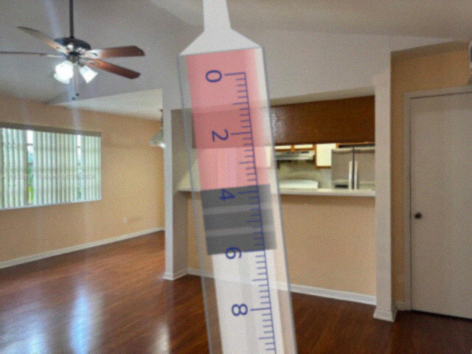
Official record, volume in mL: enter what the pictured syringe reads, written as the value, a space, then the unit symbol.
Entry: 3.8 mL
